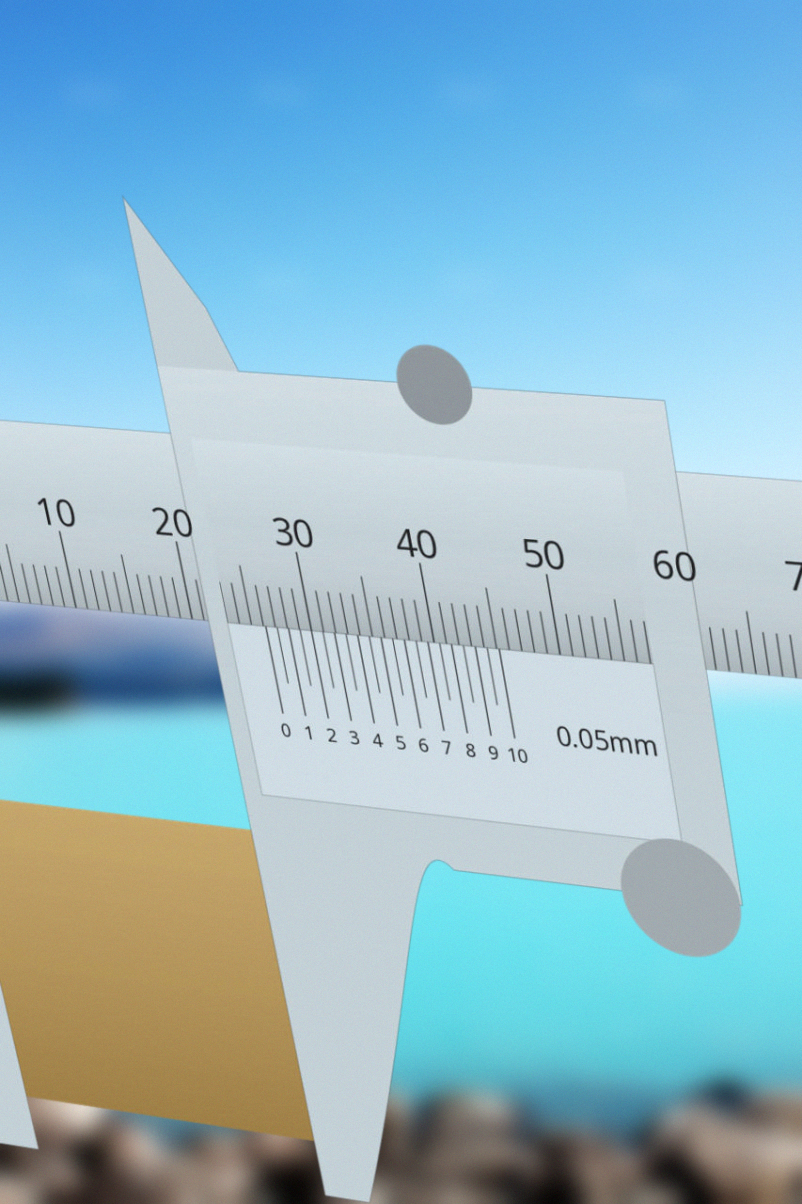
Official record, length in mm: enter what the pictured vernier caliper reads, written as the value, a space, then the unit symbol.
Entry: 26.2 mm
